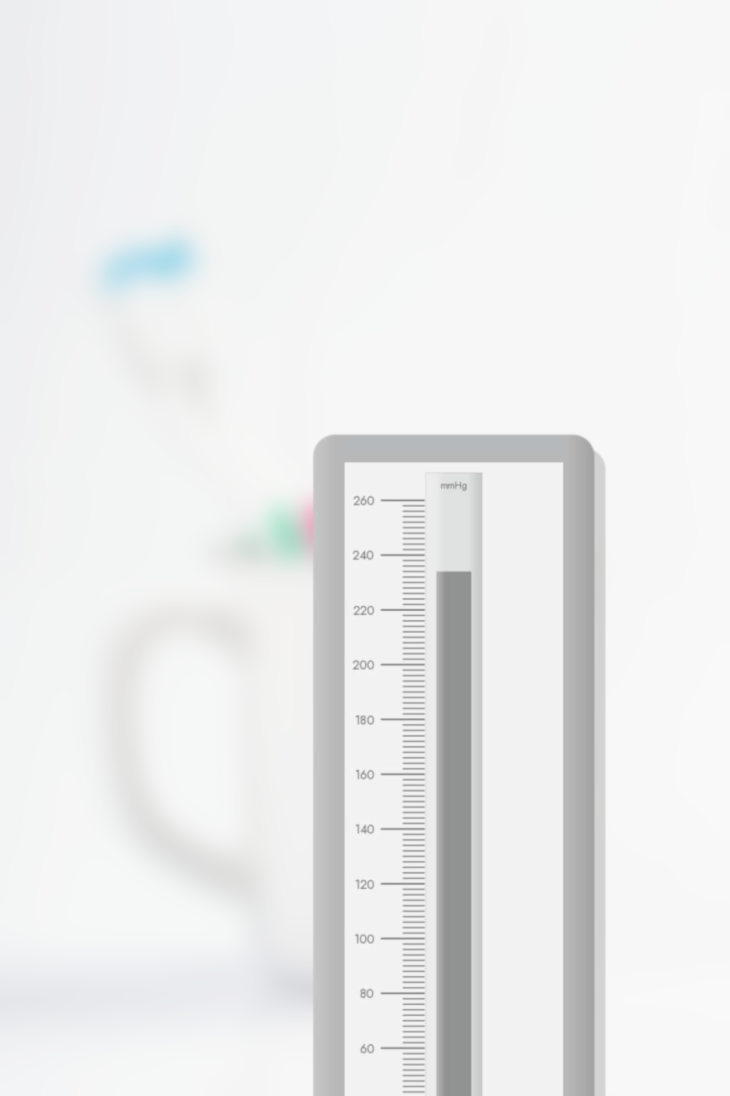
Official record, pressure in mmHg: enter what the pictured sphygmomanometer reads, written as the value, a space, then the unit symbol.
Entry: 234 mmHg
